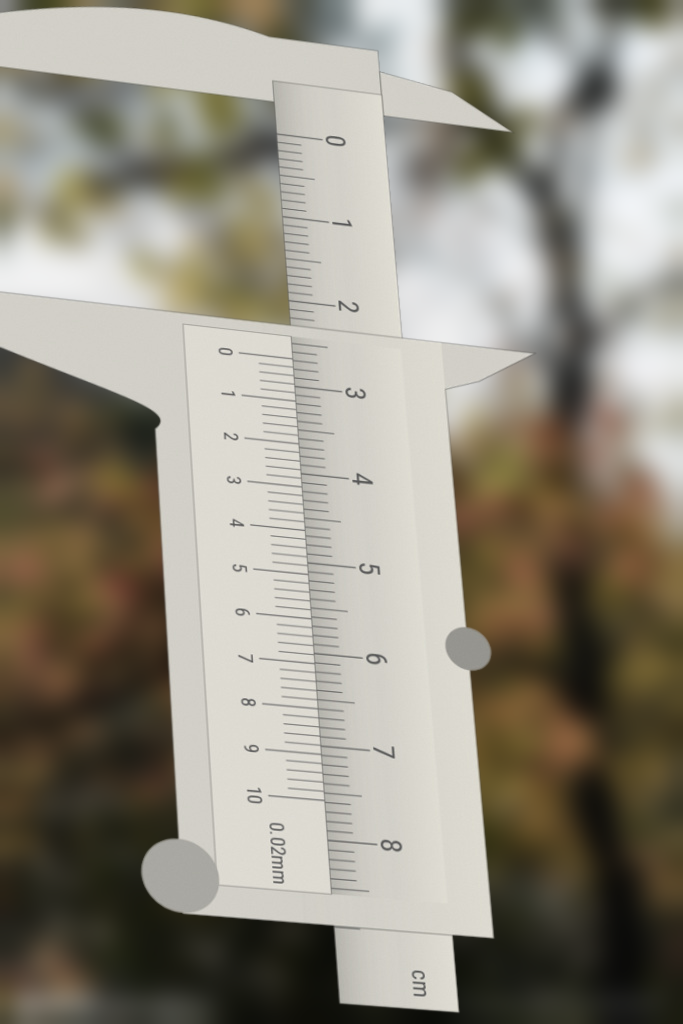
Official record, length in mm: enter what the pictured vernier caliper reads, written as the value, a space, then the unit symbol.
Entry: 26.8 mm
